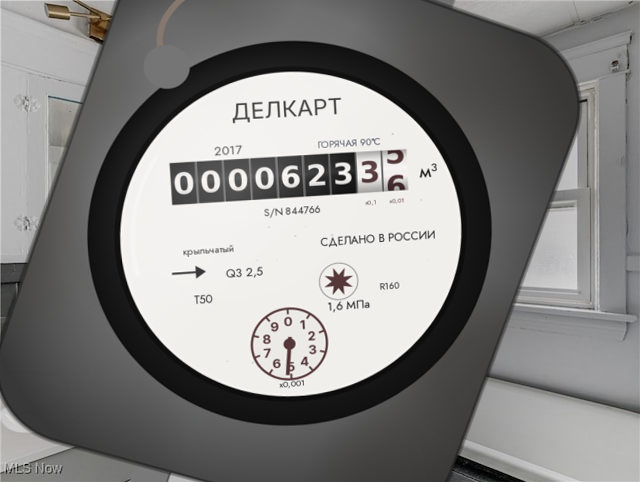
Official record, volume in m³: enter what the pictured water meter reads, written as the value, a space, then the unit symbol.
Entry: 623.355 m³
